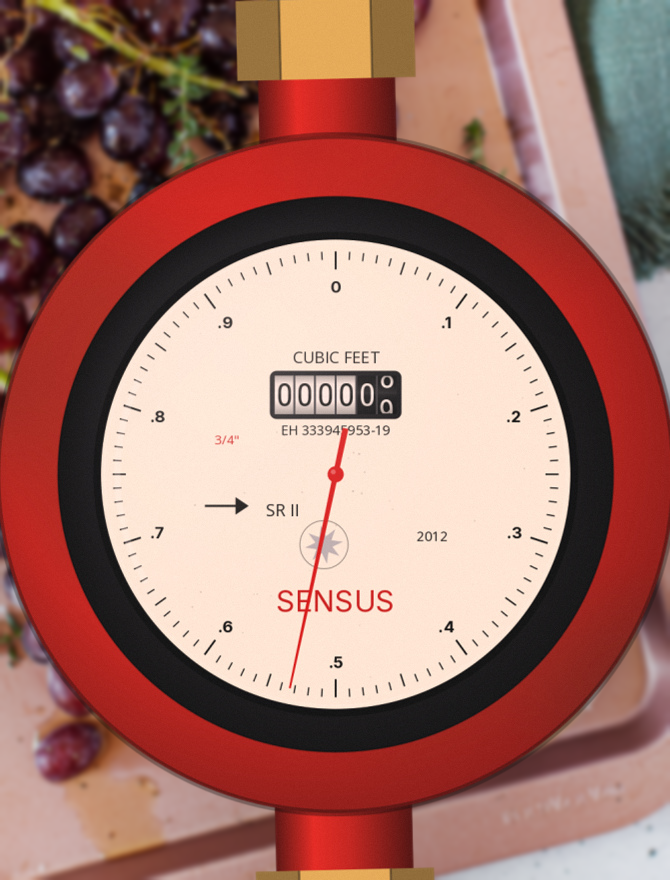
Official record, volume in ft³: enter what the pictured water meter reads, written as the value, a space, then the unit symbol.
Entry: 8.53 ft³
